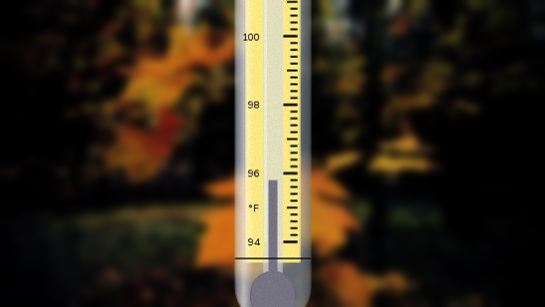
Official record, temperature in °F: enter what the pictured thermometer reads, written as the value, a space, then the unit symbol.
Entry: 95.8 °F
